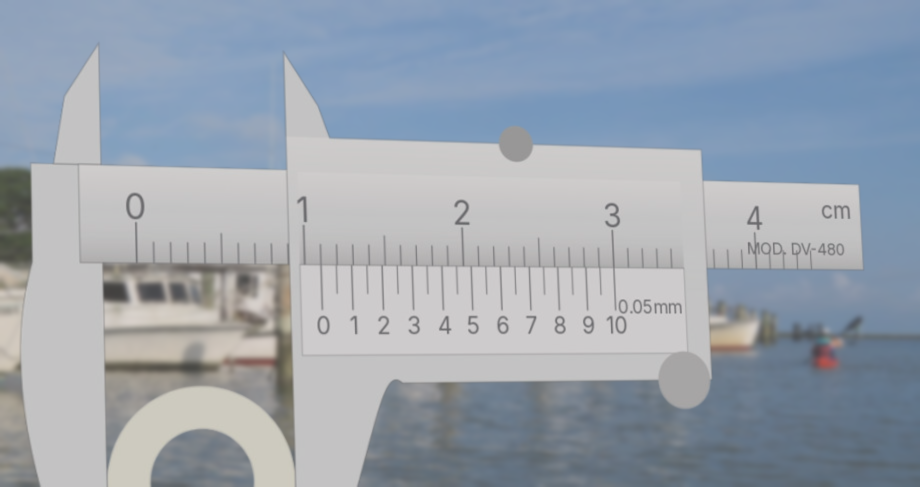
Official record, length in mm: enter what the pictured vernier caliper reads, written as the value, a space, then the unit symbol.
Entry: 11.0 mm
